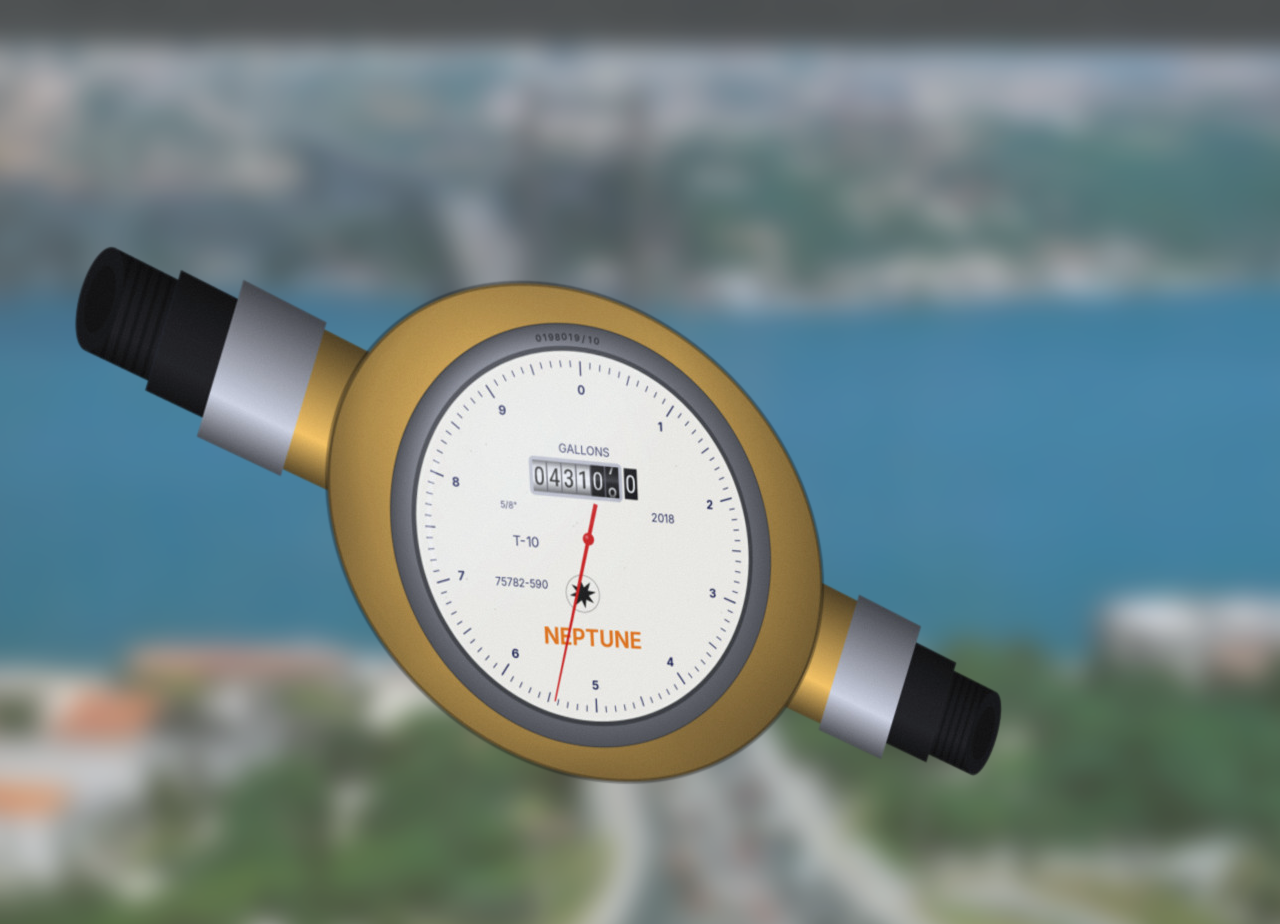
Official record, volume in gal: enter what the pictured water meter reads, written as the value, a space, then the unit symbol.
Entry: 431075.4 gal
